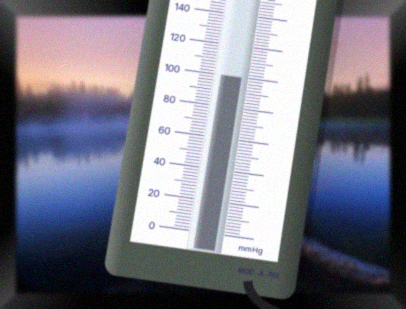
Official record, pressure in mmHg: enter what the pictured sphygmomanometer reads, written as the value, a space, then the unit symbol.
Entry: 100 mmHg
